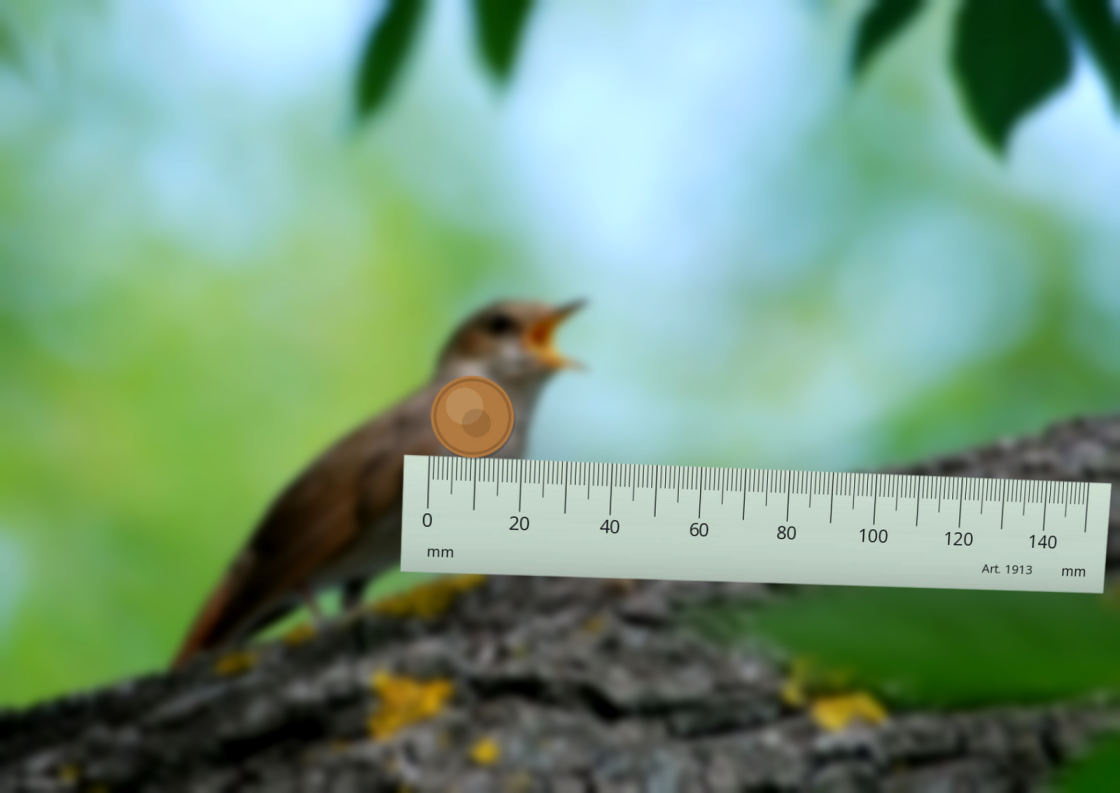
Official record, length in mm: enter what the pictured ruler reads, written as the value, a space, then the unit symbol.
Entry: 18 mm
